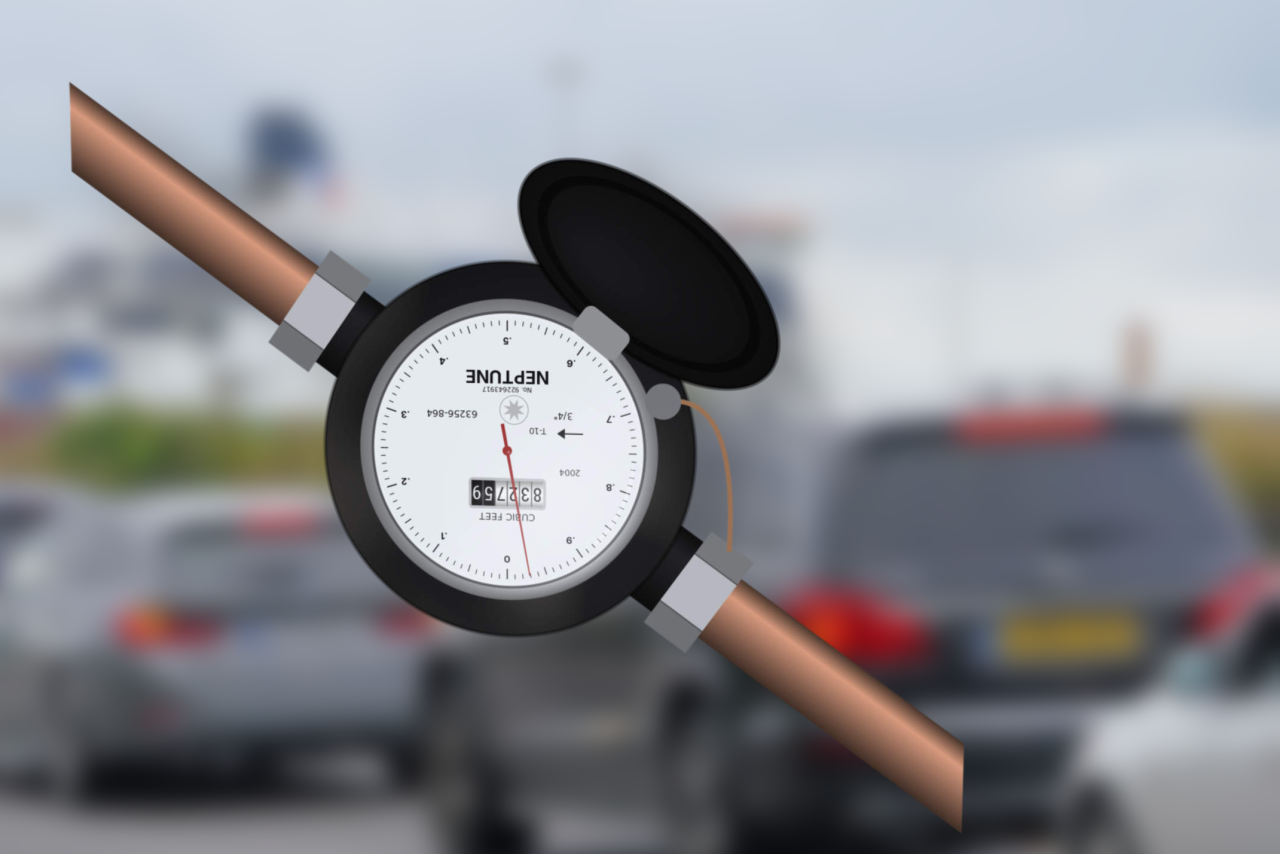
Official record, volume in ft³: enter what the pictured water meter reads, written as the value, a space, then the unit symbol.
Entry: 832758.97 ft³
